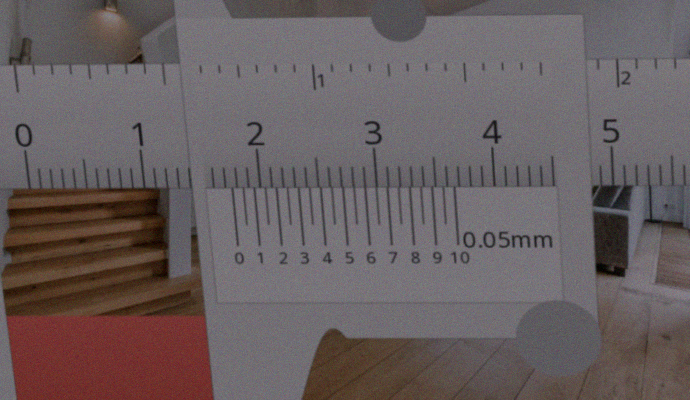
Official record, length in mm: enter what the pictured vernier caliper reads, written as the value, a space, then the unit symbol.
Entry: 17.6 mm
